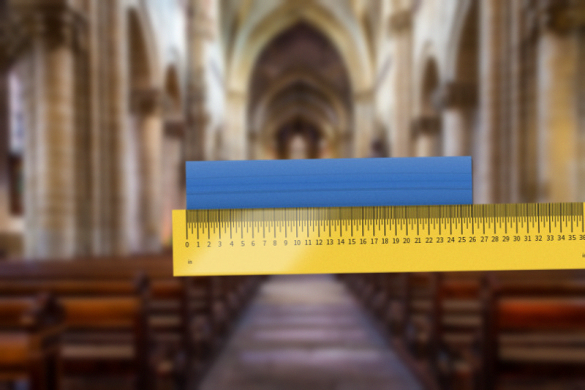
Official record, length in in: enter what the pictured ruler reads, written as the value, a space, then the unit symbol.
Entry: 26 in
